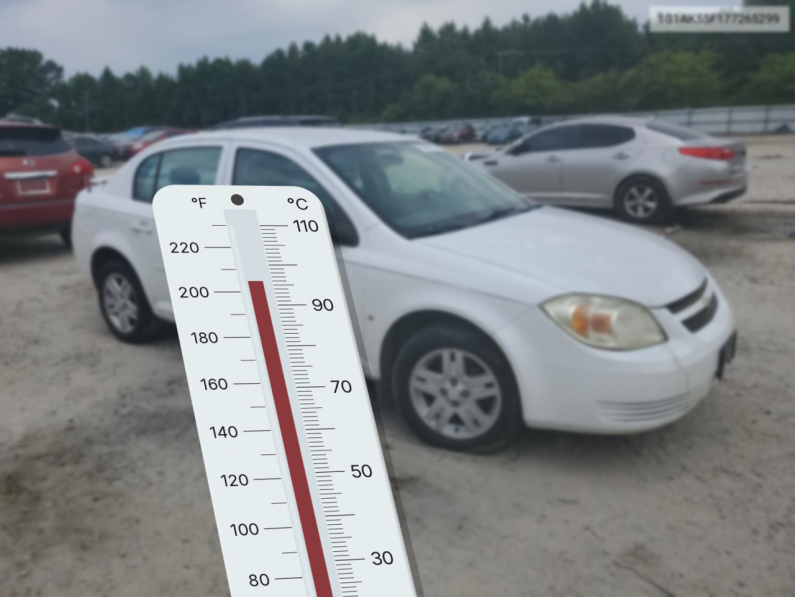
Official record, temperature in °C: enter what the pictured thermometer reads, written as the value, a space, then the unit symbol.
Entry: 96 °C
